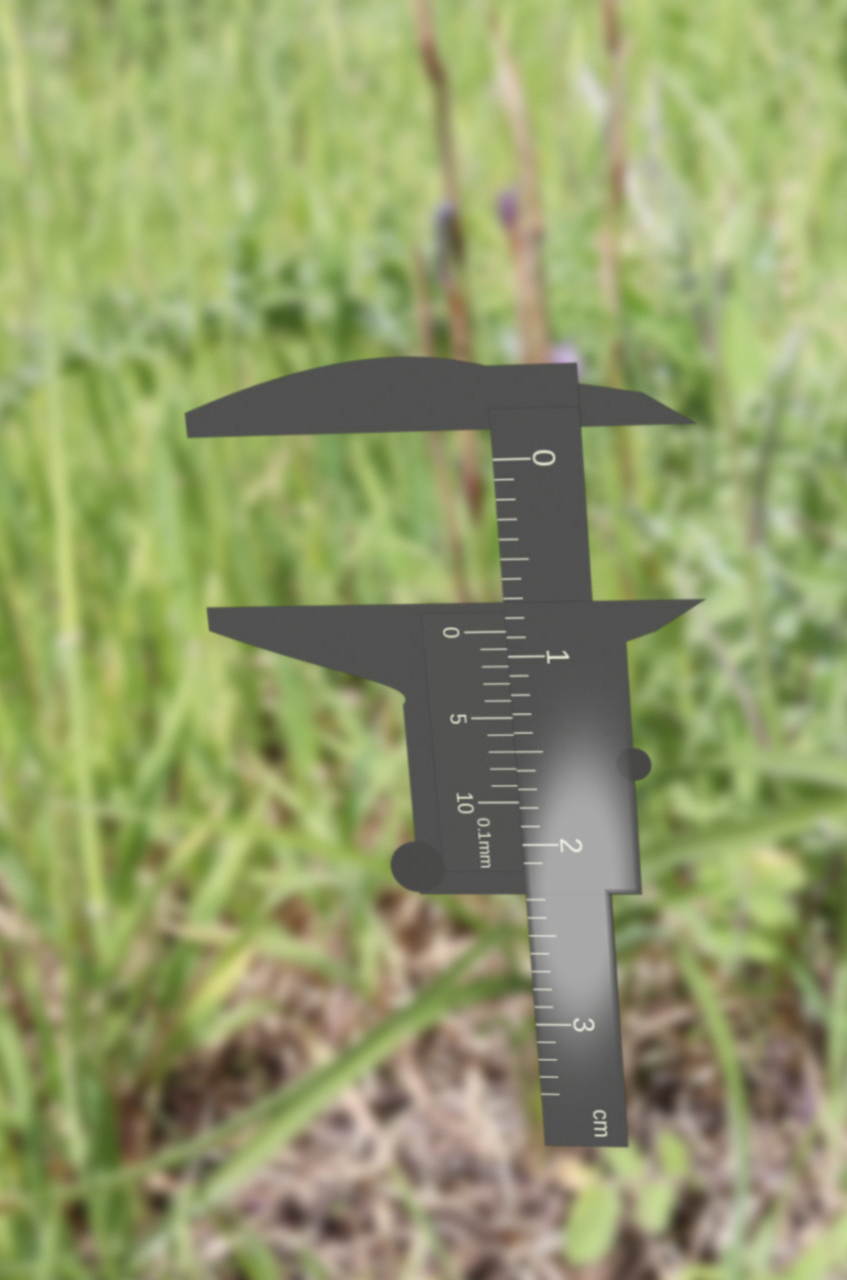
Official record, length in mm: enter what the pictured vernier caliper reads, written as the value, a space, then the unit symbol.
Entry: 8.7 mm
